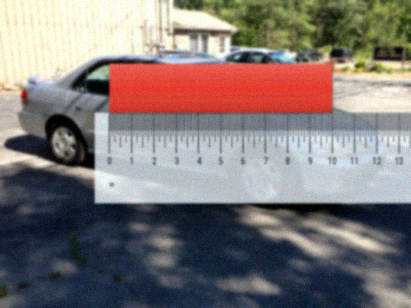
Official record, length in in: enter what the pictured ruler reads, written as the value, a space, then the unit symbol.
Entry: 10 in
